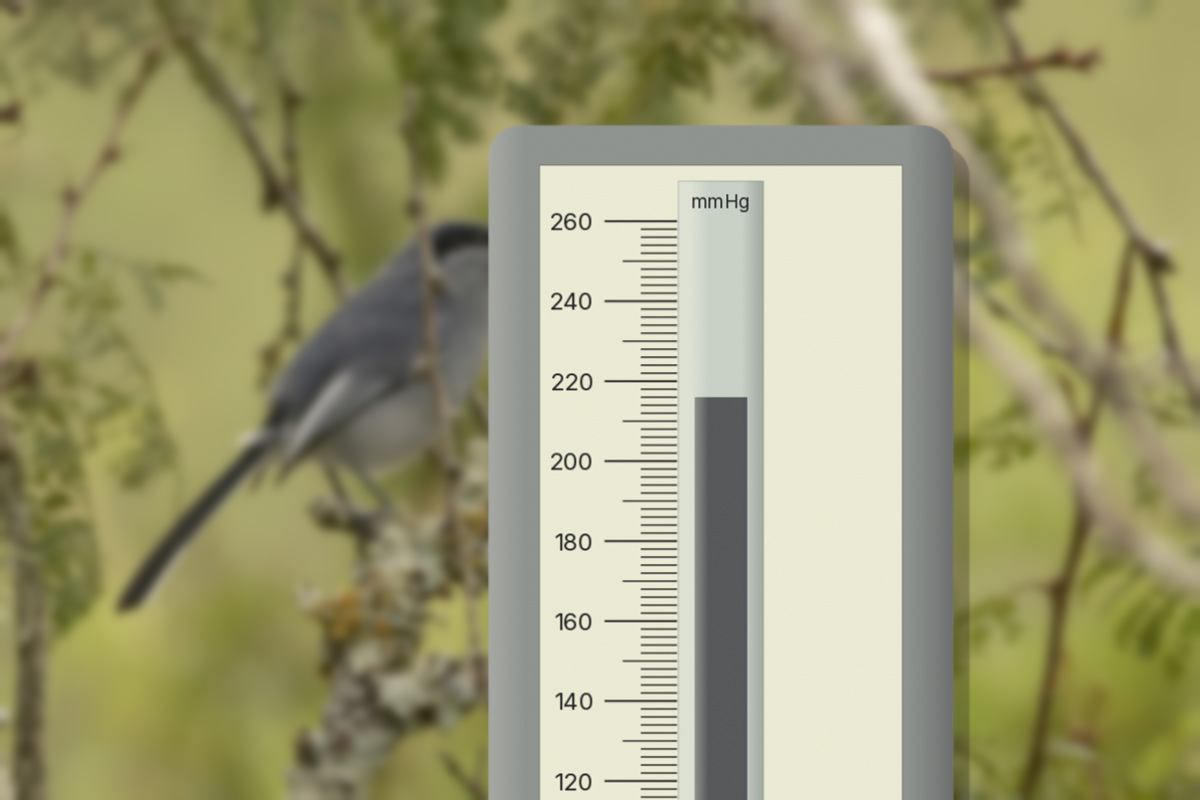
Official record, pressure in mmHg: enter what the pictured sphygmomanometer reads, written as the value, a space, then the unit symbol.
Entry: 216 mmHg
